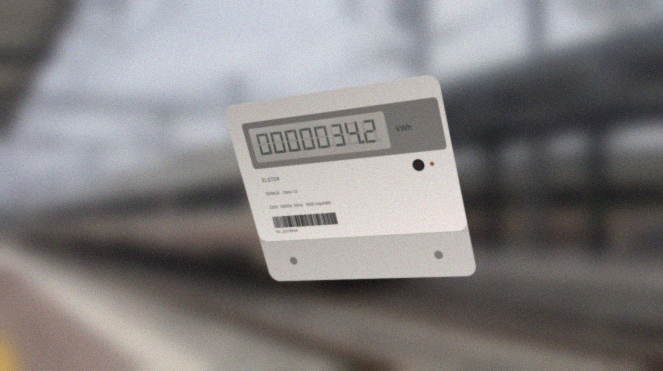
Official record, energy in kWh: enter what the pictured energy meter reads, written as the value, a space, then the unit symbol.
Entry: 34.2 kWh
